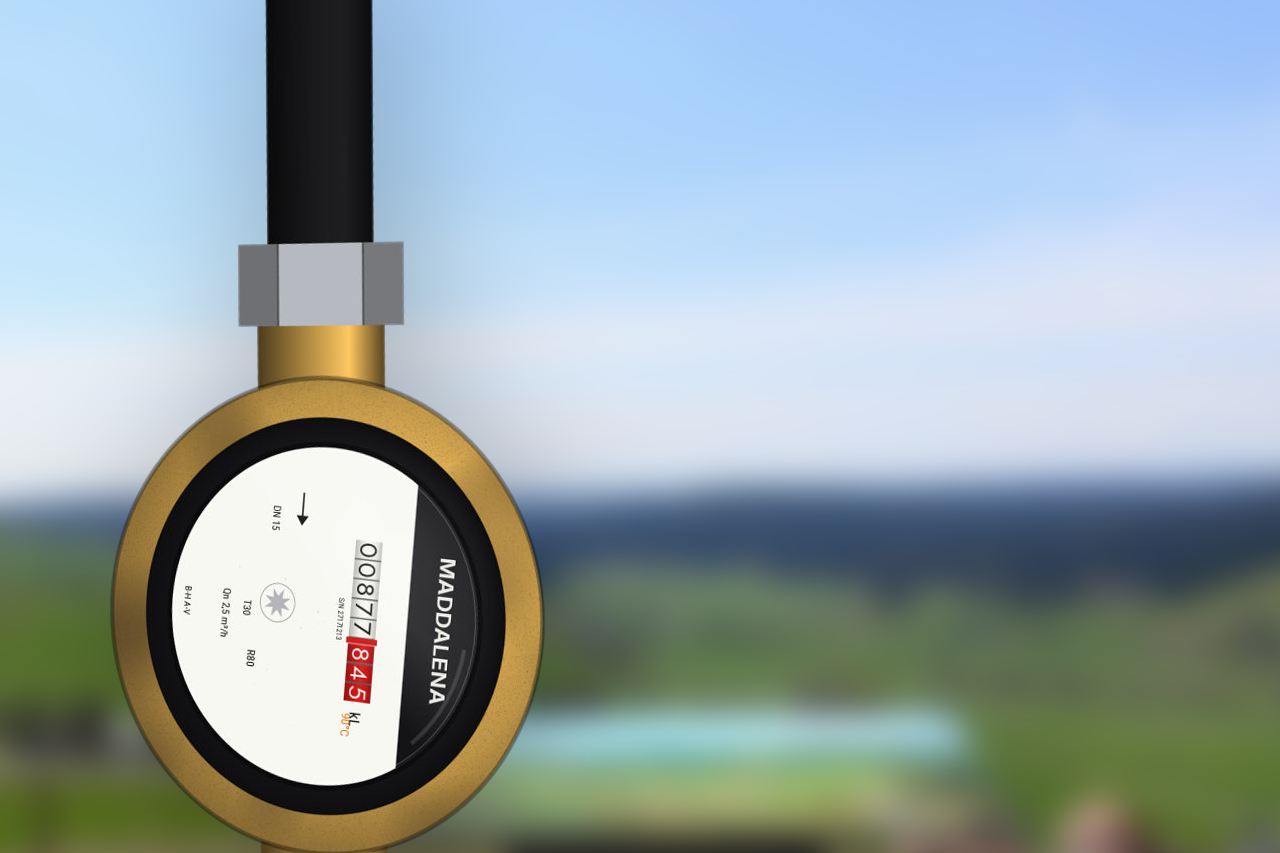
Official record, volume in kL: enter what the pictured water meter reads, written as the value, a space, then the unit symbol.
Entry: 877.845 kL
